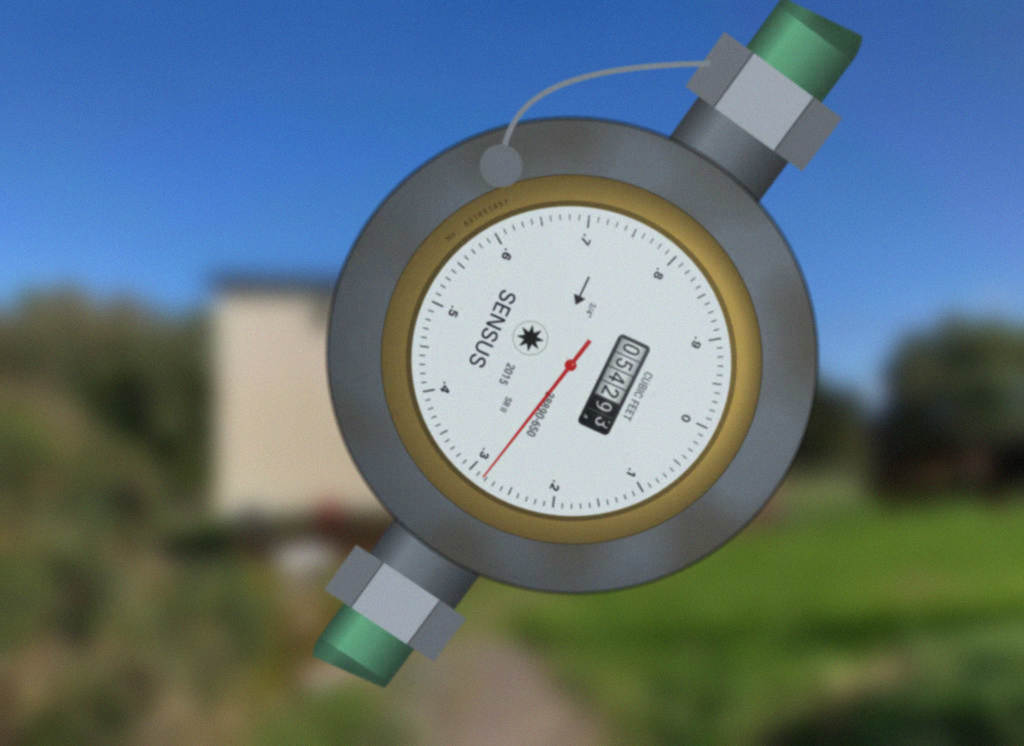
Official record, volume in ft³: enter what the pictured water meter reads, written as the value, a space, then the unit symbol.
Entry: 54293.28 ft³
